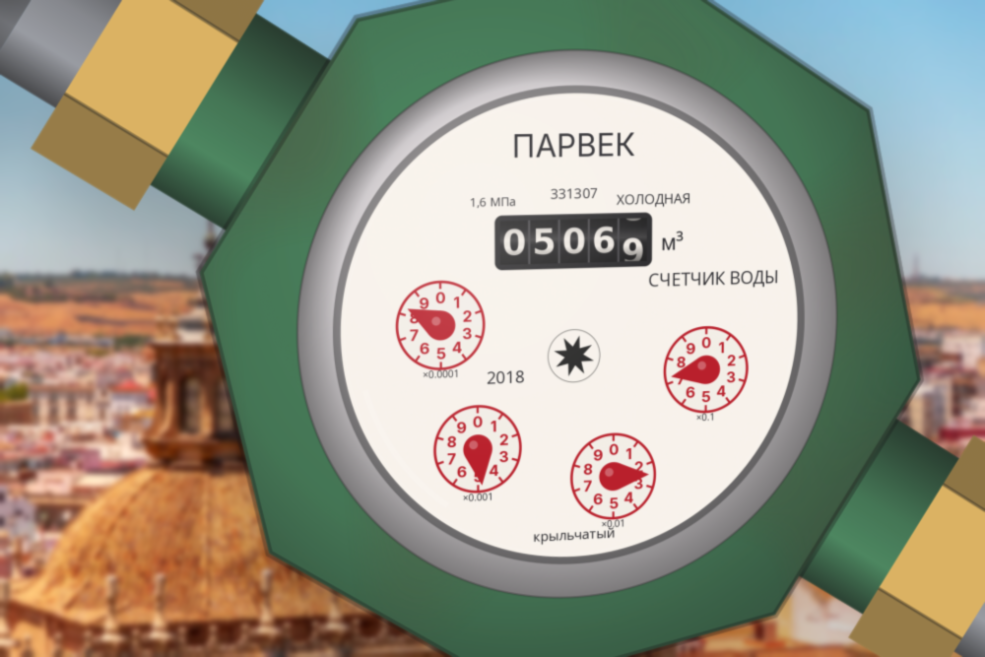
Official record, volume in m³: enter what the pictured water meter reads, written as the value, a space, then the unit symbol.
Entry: 5068.7248 m³
